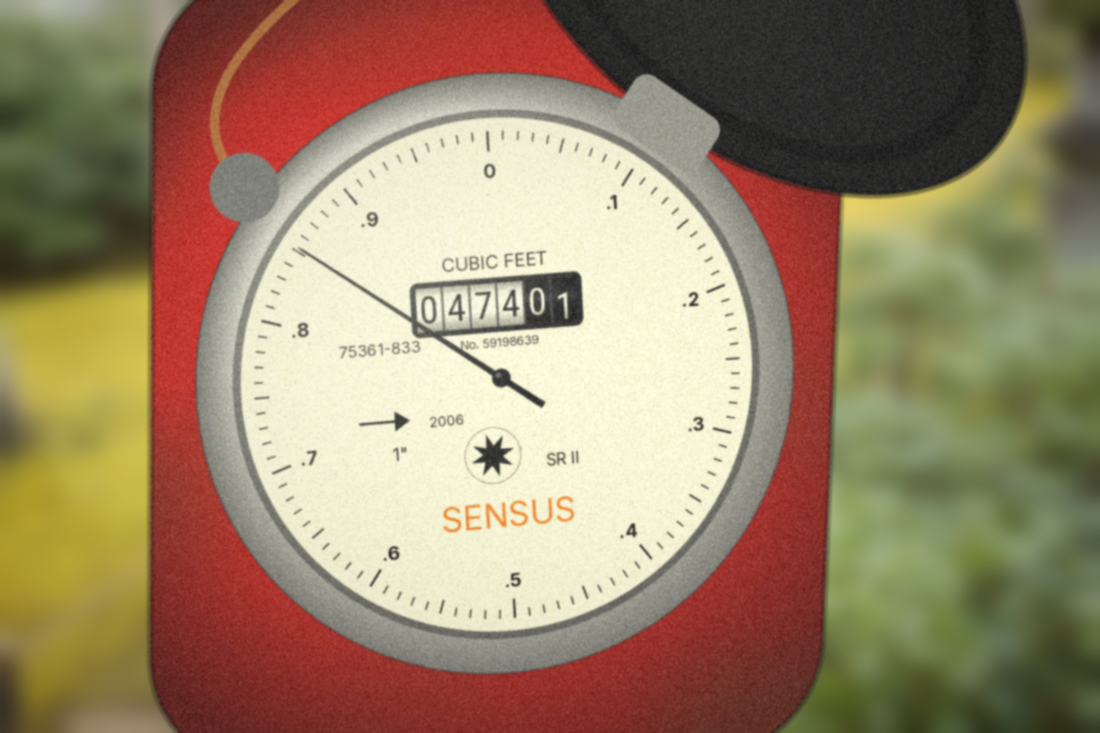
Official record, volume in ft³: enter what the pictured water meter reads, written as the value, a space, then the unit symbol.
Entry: 47400.85 ft³
